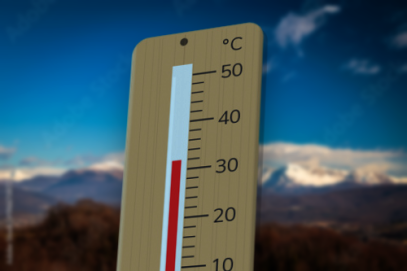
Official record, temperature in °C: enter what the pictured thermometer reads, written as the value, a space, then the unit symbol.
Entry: 32 °C
